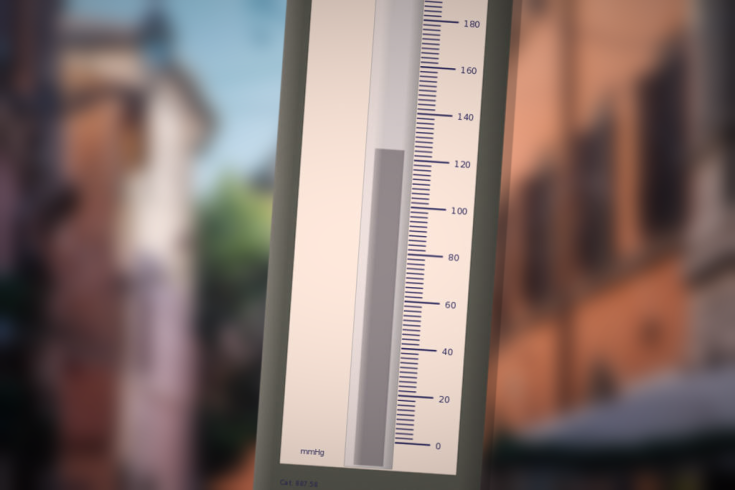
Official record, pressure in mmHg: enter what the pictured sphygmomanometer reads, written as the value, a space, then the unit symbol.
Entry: 124 mmHg
